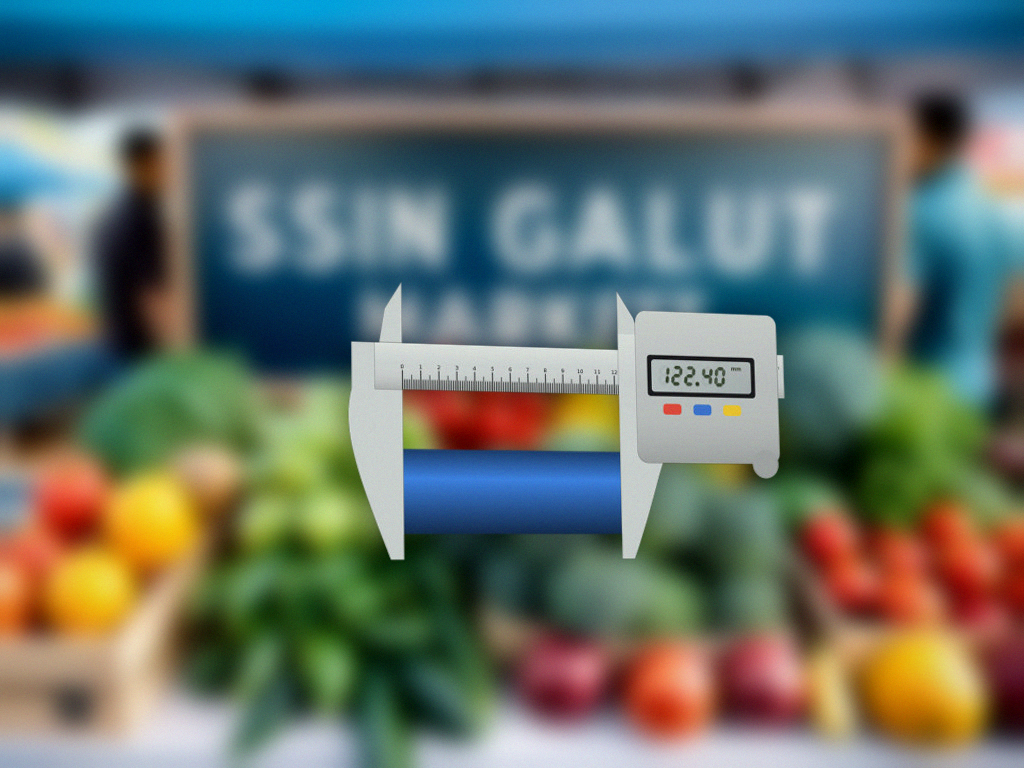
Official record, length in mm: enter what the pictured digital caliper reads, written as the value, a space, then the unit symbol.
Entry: 122.40 mm
